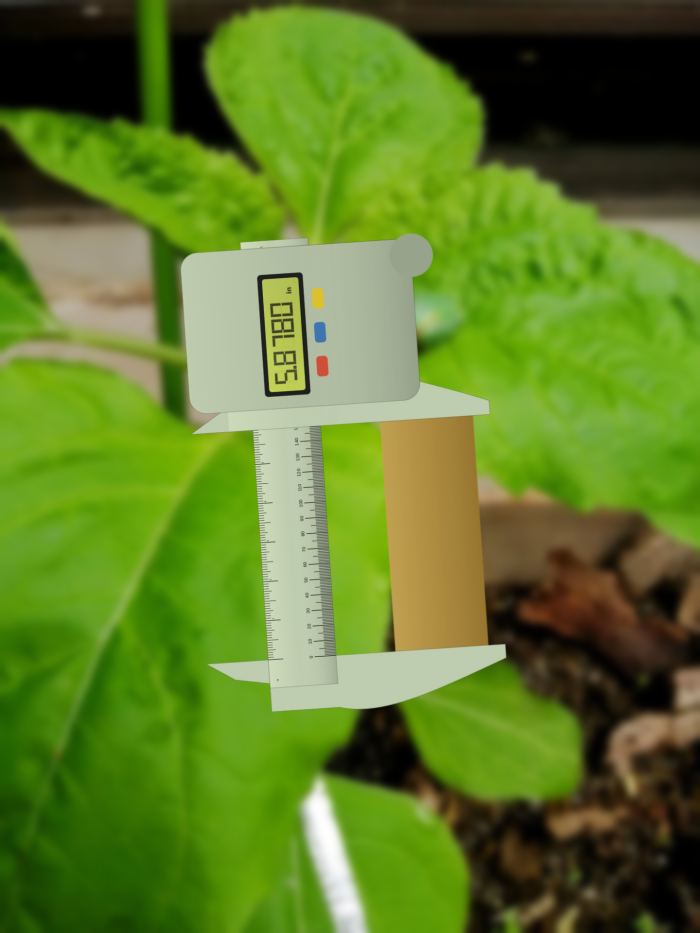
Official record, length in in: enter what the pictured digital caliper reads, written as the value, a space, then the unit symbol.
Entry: 5.8780 in
